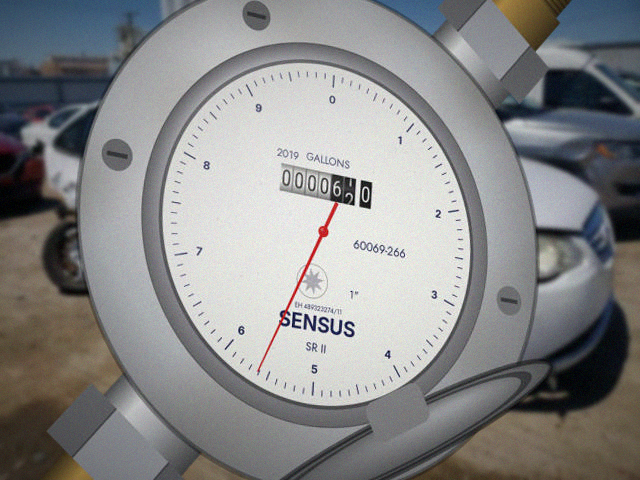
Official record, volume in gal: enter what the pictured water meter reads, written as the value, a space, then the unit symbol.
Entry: 615.6 gal
